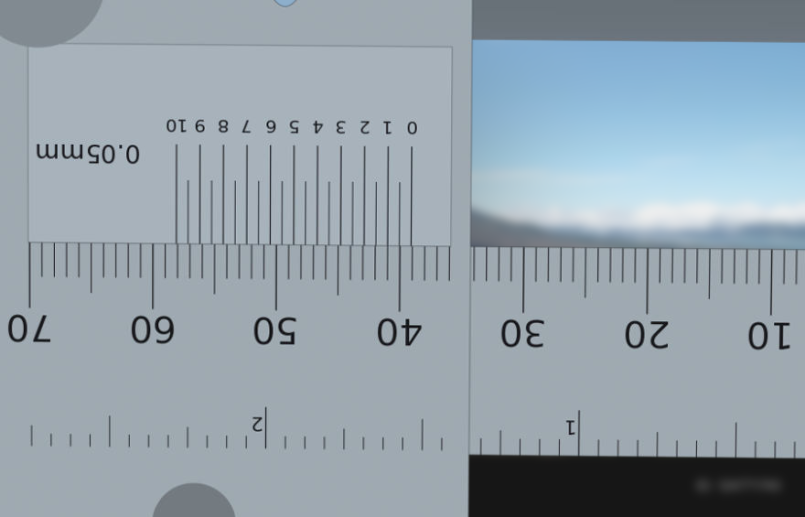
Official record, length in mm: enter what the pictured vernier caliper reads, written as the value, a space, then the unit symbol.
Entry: 39.1 mm
